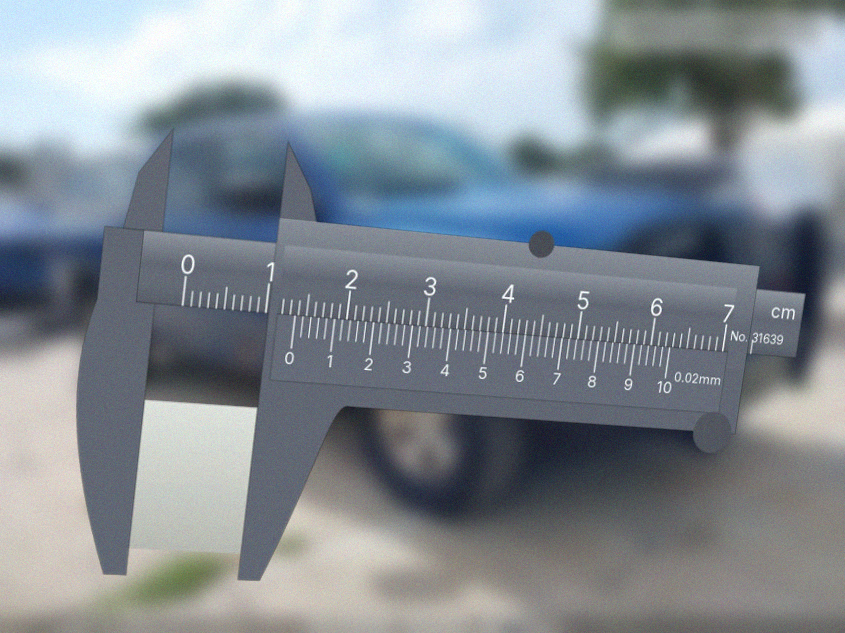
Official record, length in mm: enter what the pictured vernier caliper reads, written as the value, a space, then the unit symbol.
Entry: 13.6 mm
